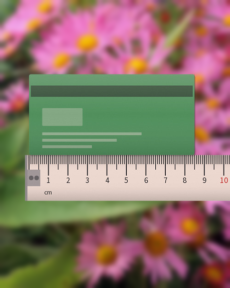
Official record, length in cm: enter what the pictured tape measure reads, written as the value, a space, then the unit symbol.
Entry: 8.5 cm
